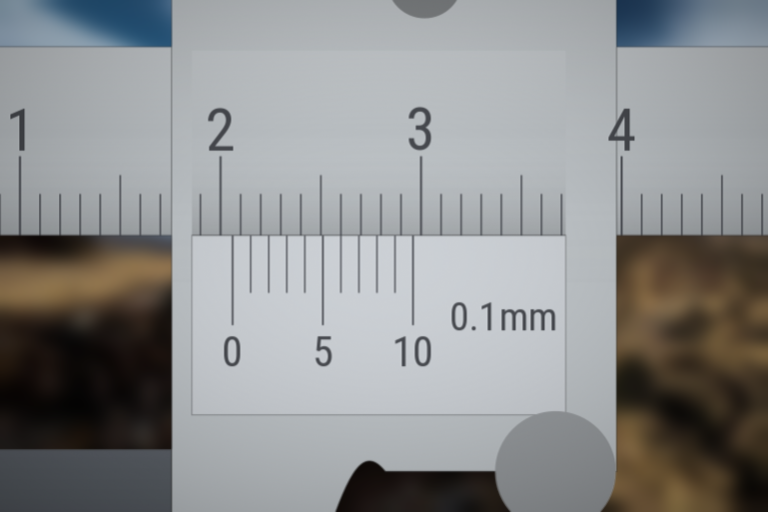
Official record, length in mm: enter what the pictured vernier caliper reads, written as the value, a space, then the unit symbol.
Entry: 20.6 mm
